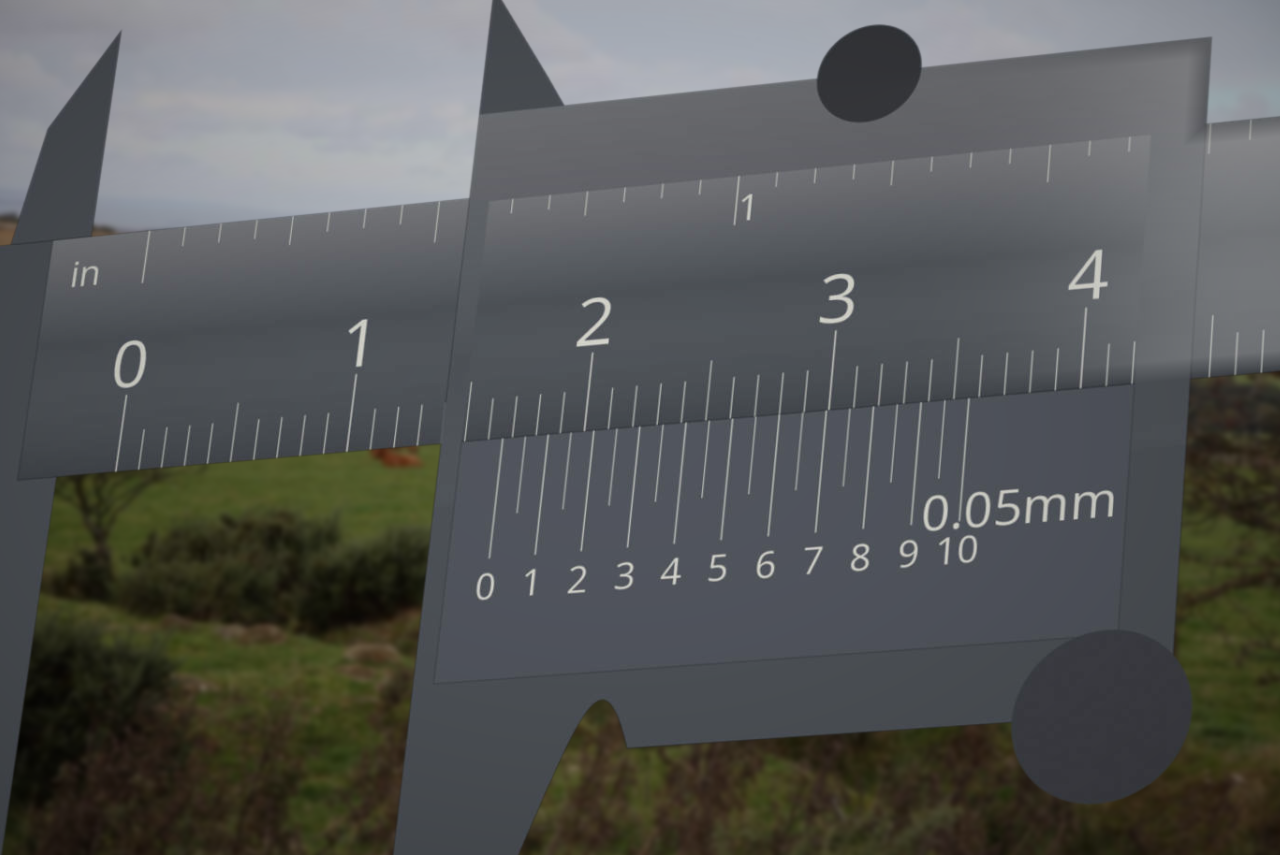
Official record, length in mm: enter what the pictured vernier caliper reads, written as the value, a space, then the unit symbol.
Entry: 16.6 mm
